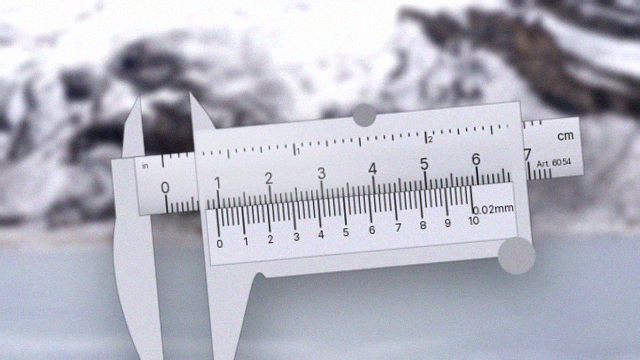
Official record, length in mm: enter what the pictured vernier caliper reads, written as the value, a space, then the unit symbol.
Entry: 9.5 mm
